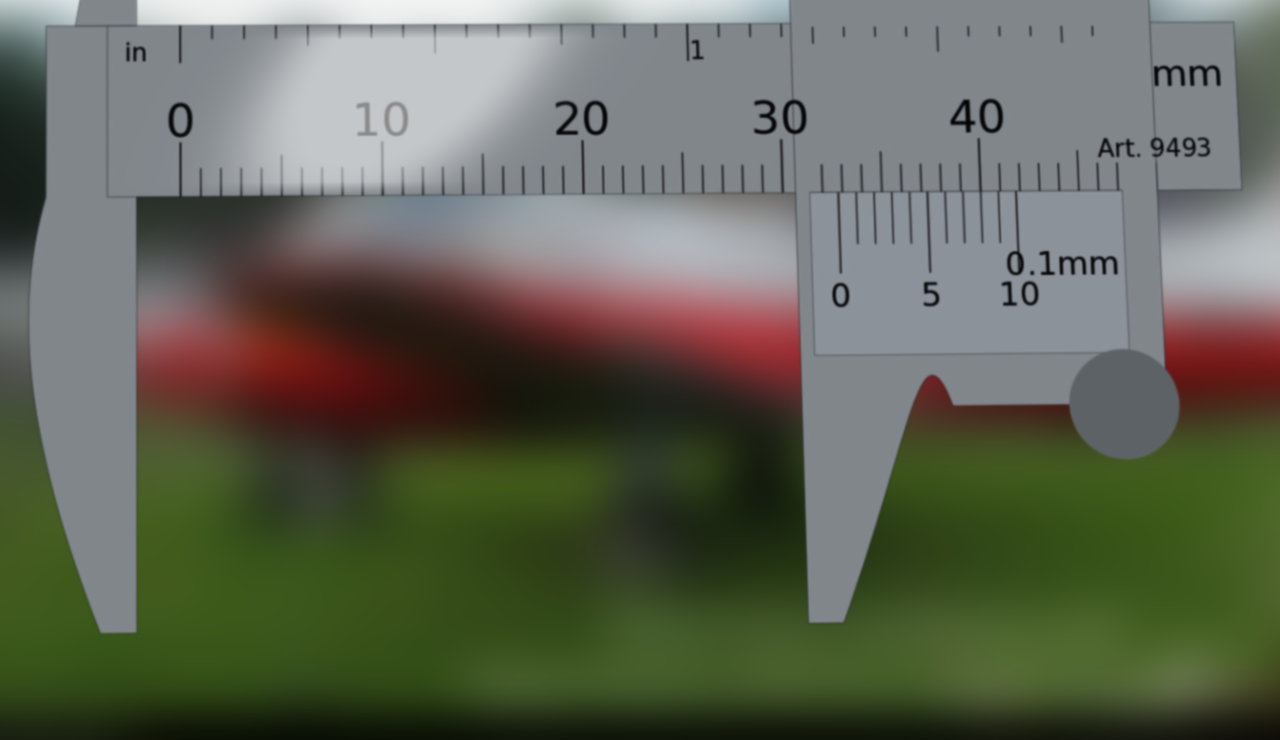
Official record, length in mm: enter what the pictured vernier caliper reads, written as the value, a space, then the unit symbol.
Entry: 32.8 mm
